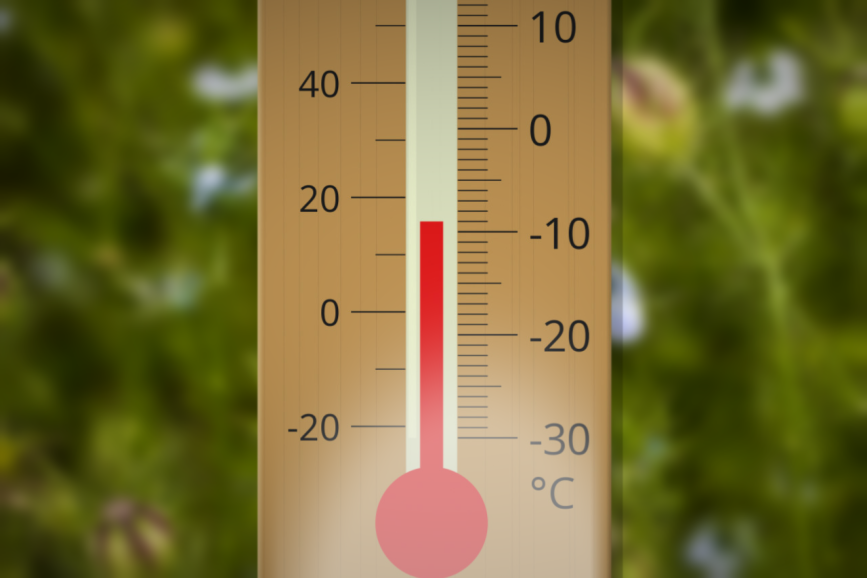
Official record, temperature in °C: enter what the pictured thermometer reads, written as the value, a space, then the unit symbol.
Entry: -9 °C
